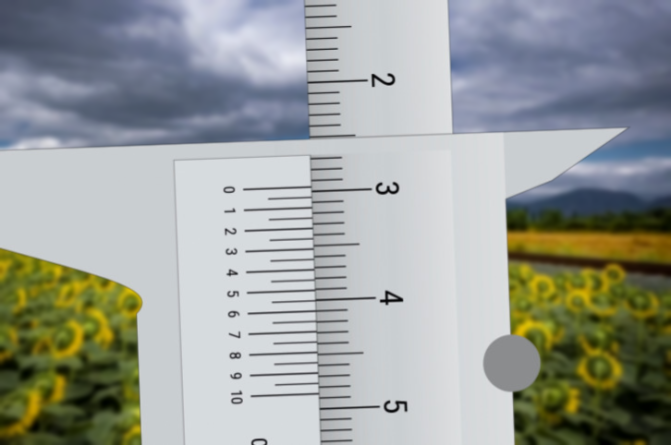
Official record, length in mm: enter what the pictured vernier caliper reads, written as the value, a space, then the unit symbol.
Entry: 29.6 mm
